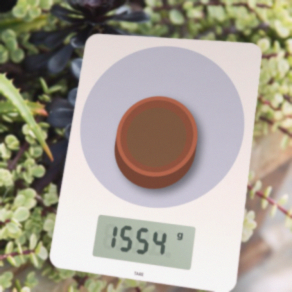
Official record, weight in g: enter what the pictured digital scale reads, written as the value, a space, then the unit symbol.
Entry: 1554 g
